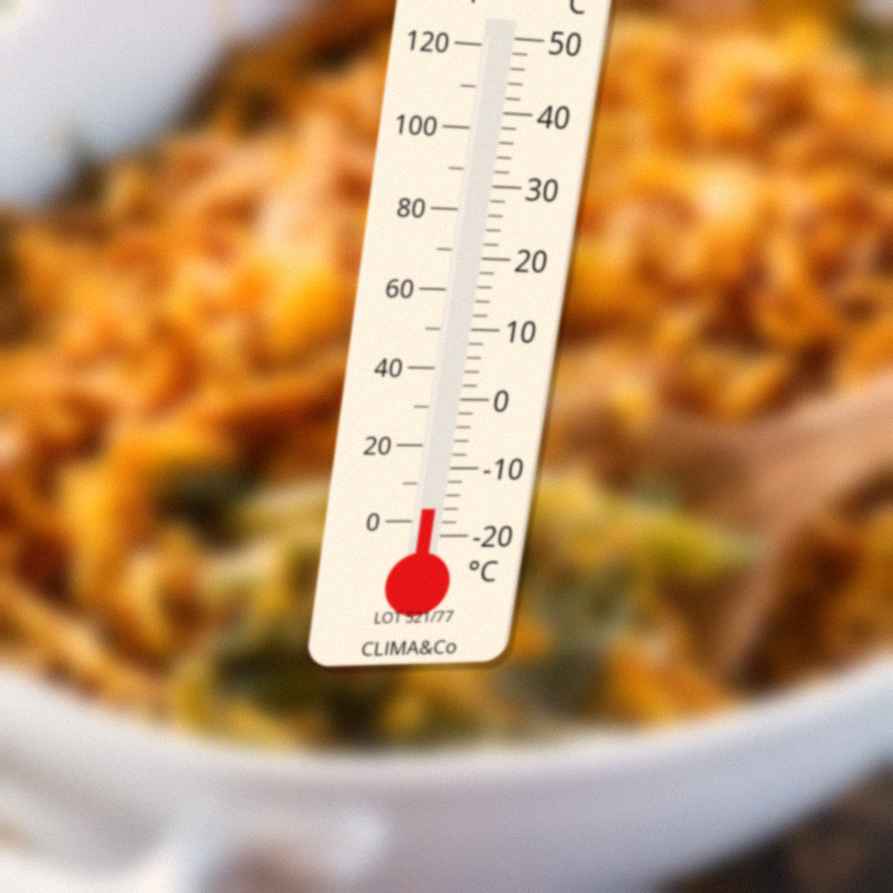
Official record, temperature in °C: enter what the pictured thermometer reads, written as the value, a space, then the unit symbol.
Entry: -16 °C
